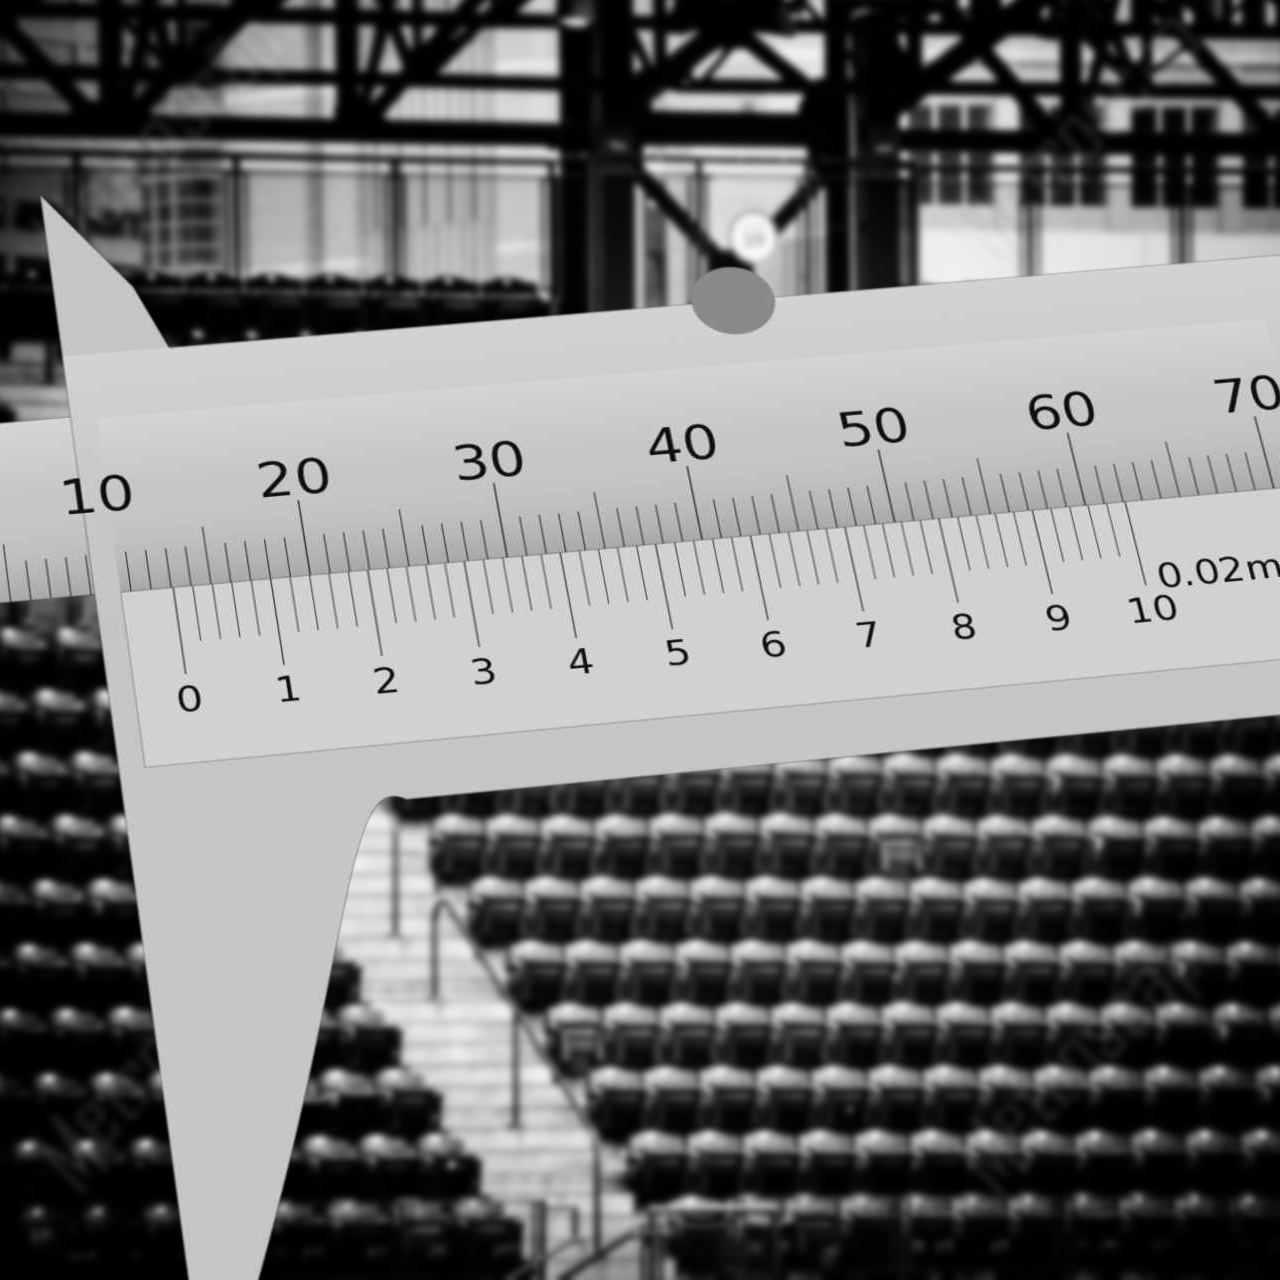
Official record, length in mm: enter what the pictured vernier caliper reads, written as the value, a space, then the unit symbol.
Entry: 13.1 mm
